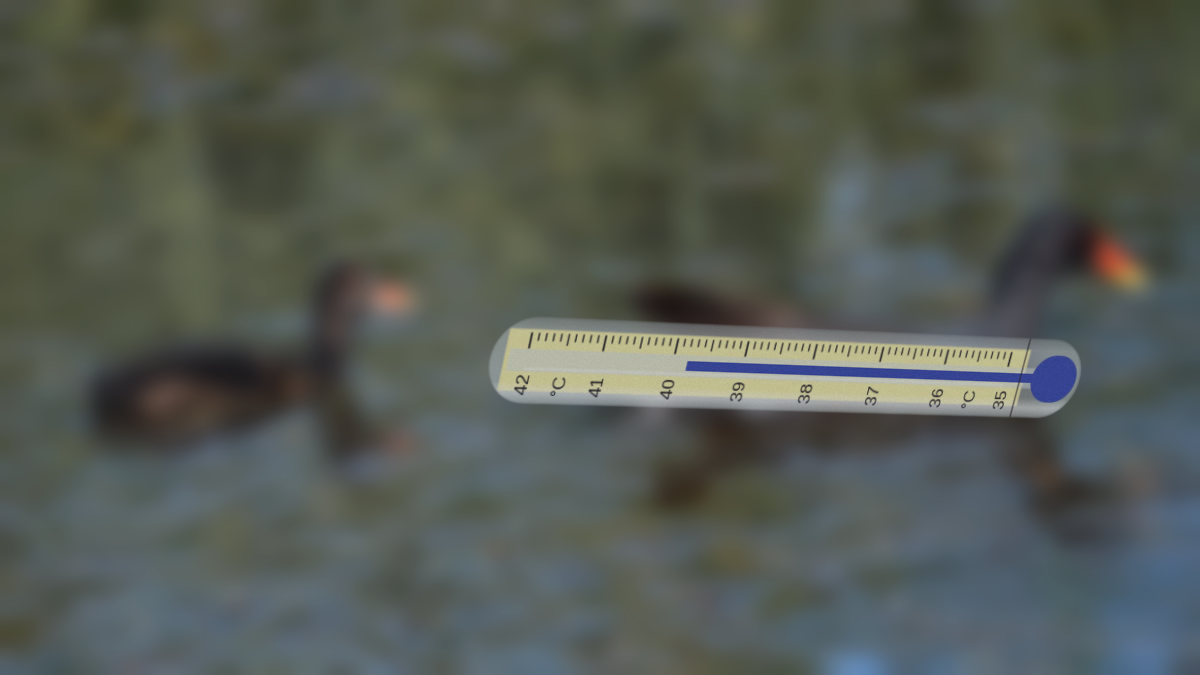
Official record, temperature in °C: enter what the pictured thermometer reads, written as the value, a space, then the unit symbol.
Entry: 39.8 °C
